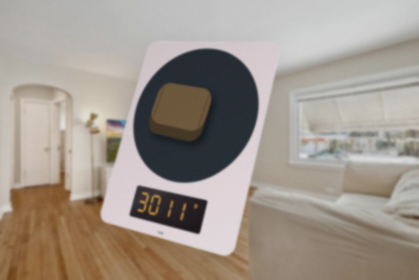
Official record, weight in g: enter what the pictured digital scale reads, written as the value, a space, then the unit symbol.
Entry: 3011 g
